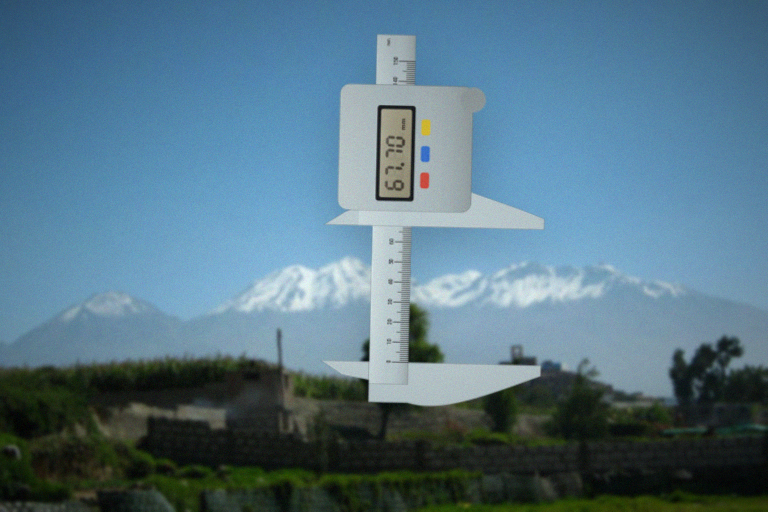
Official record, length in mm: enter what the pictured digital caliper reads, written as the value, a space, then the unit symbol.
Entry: 67.70 mm
